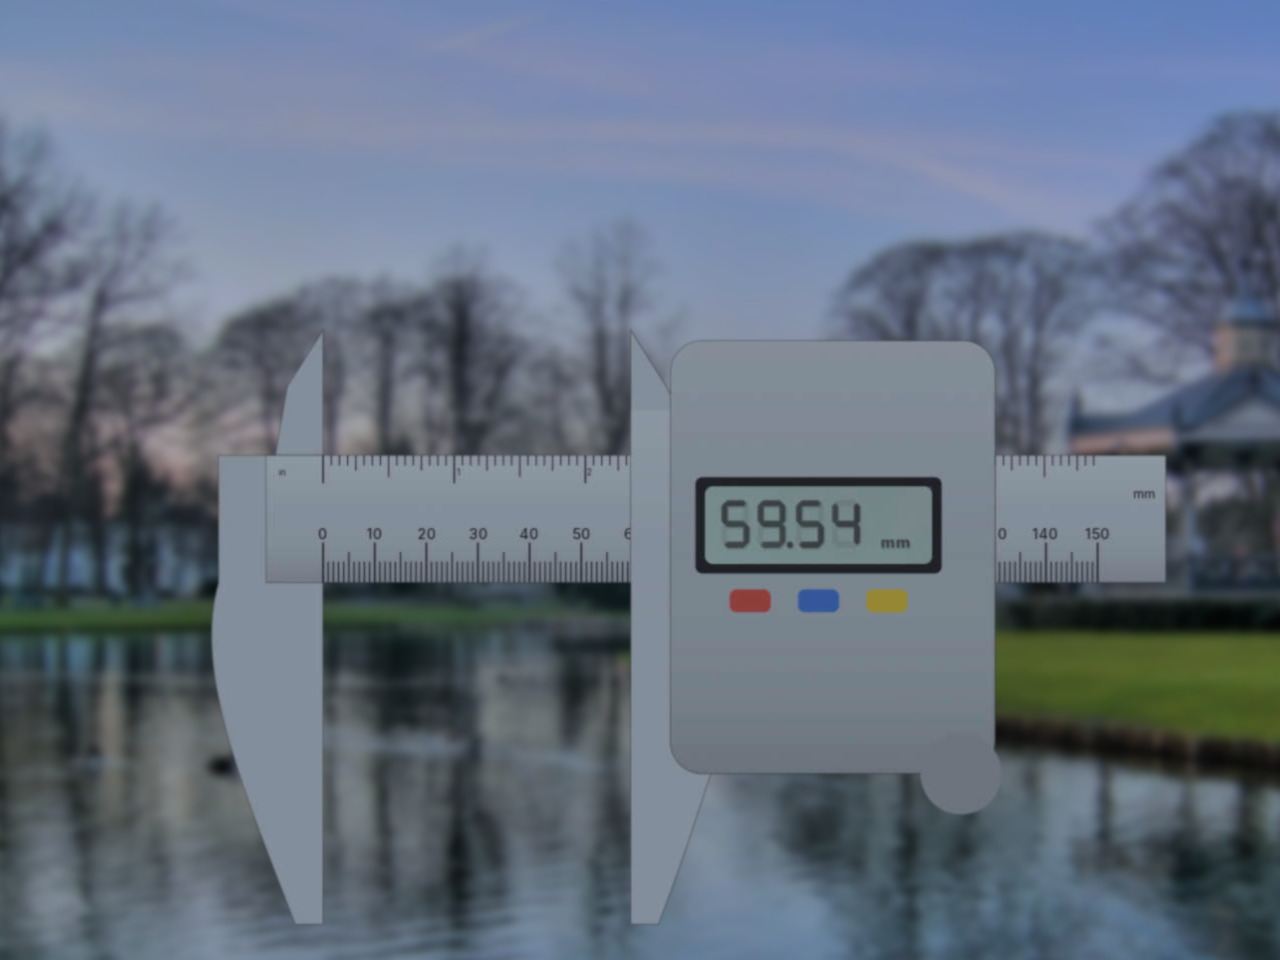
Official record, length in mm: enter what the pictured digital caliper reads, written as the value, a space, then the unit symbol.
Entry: 59.54 mm
